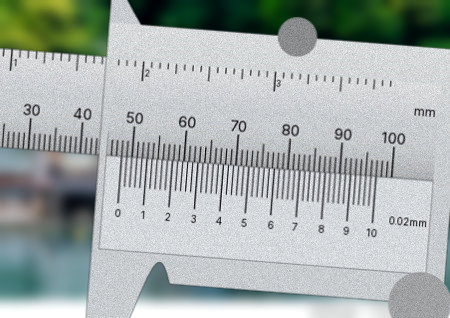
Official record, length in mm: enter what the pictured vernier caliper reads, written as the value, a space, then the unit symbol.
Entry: 48.0 mm
